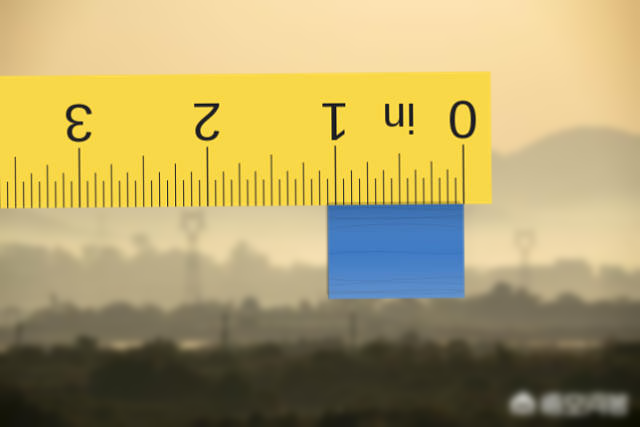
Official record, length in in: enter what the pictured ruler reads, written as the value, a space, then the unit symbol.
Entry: 1.0625 in
